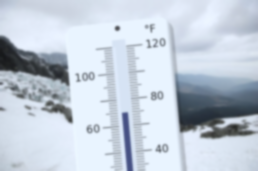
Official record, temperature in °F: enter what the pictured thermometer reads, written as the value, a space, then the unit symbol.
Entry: 70 °F
